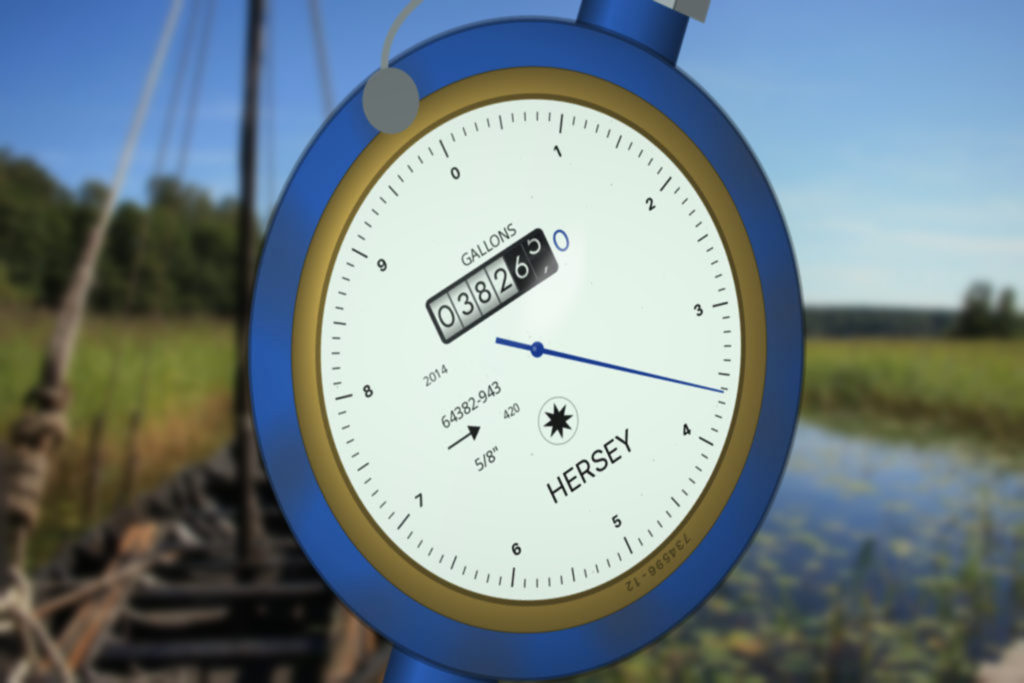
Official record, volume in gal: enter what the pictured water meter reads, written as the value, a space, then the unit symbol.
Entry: 382653.6 gal
